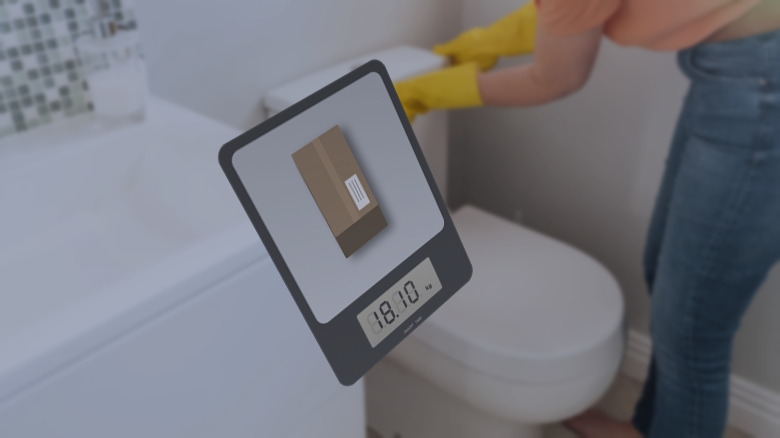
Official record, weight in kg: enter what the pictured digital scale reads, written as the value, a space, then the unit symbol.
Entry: 18.10 kg
